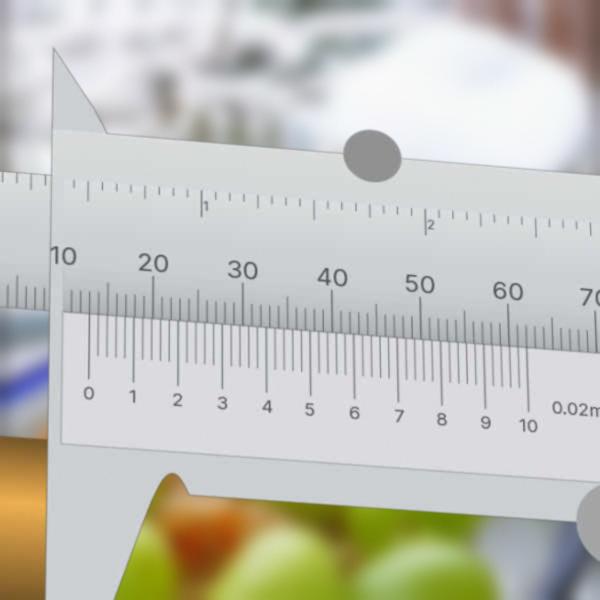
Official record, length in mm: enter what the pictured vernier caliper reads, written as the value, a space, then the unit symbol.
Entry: 13.0 mm
